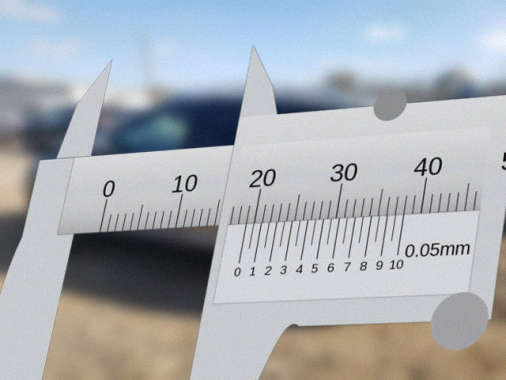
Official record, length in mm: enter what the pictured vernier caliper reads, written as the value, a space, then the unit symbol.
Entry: 19.0 mm
